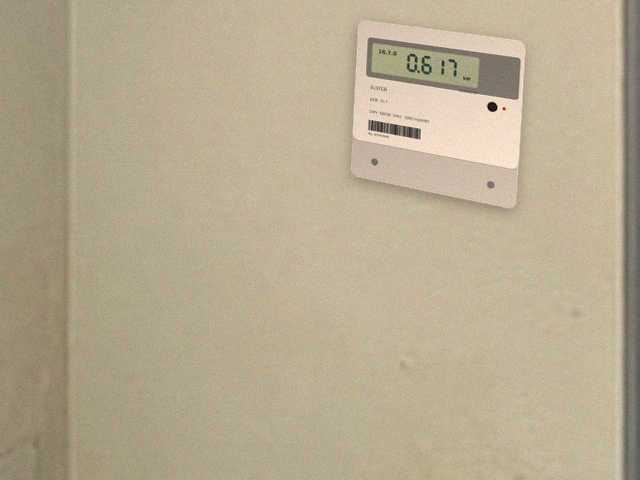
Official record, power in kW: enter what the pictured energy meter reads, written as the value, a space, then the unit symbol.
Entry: 0.617 kW
